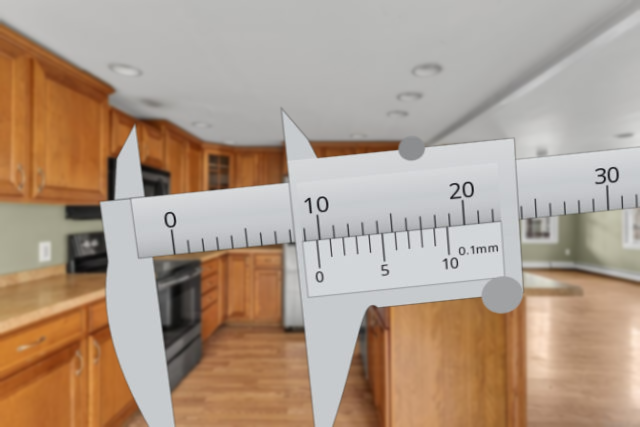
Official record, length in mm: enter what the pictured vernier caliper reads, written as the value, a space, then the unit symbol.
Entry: 9.8 mm
